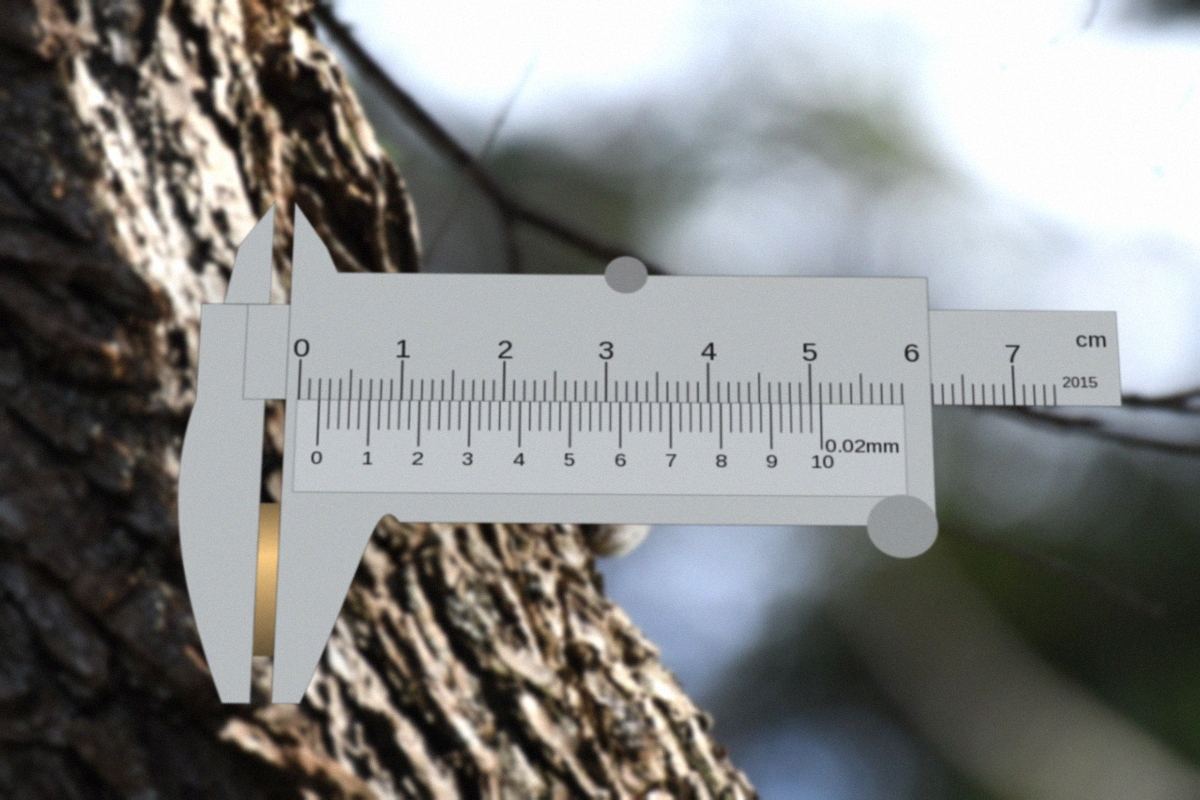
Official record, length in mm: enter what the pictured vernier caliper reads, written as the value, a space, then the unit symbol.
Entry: 2.0 mm
